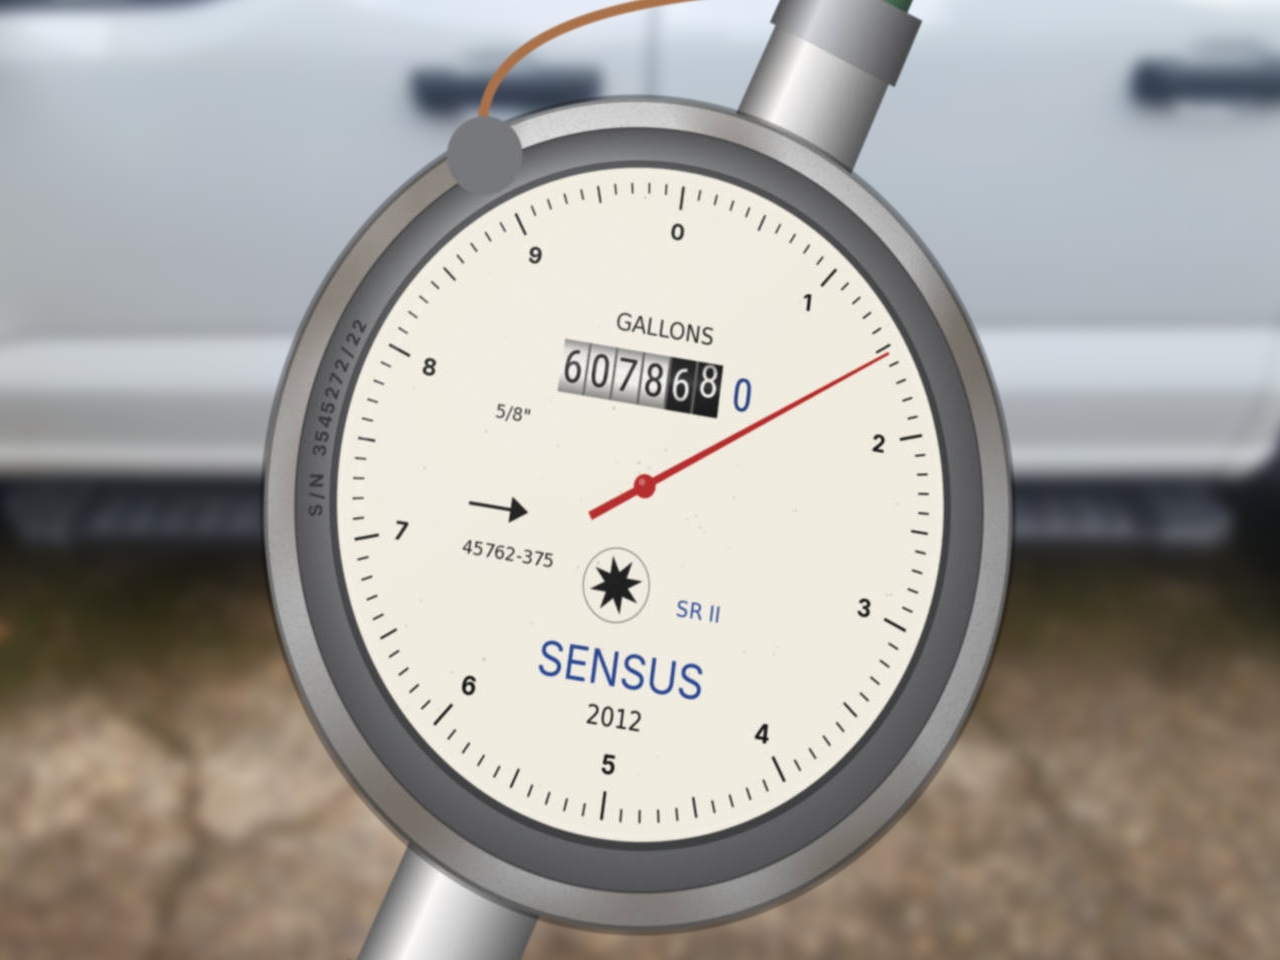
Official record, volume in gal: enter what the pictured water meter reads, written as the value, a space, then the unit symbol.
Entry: 6078681.5 gal
